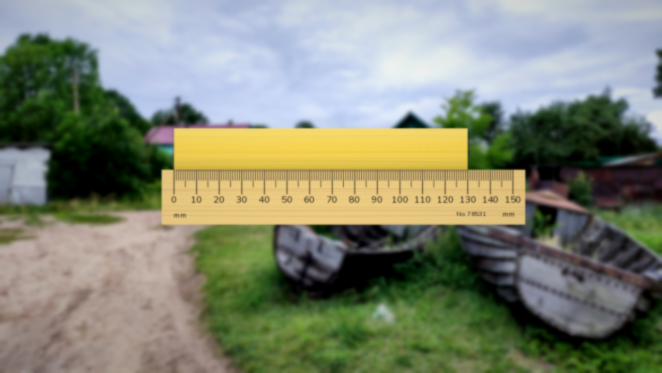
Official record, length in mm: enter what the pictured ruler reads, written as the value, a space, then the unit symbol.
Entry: 130 mm
